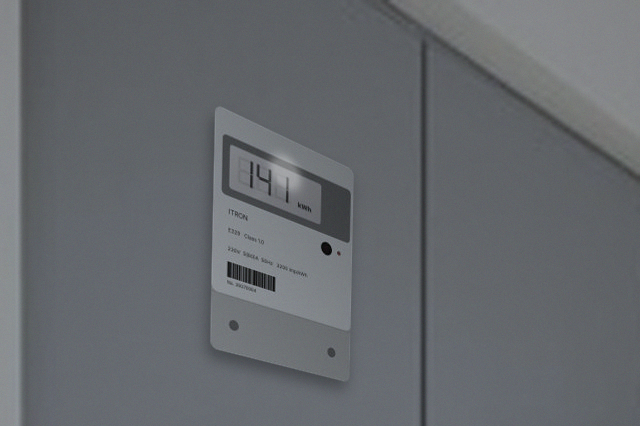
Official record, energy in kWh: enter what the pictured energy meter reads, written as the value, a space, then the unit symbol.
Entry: 141 kWh
